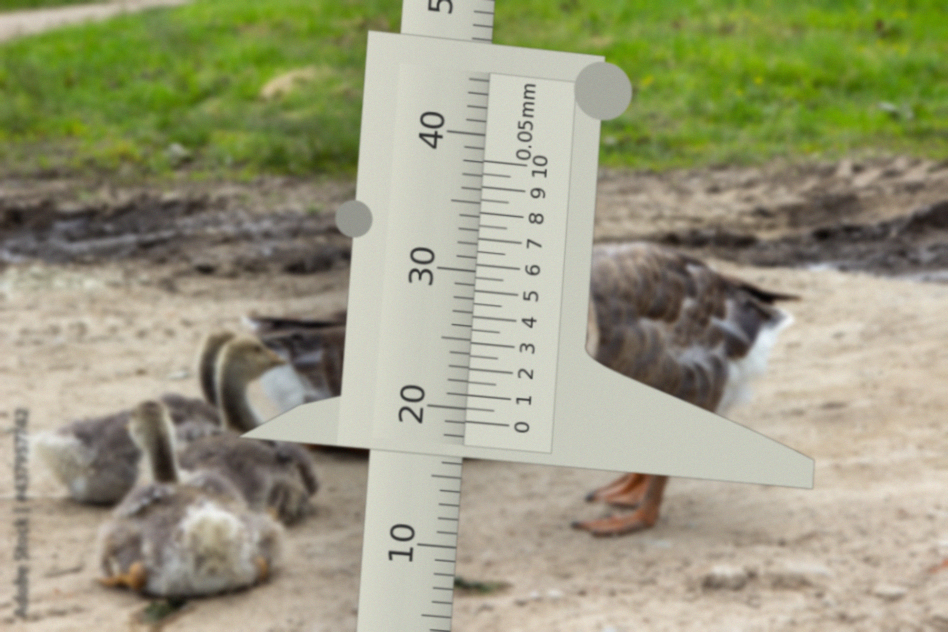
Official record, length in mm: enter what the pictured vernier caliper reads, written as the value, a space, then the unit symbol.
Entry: 19.1 mm
